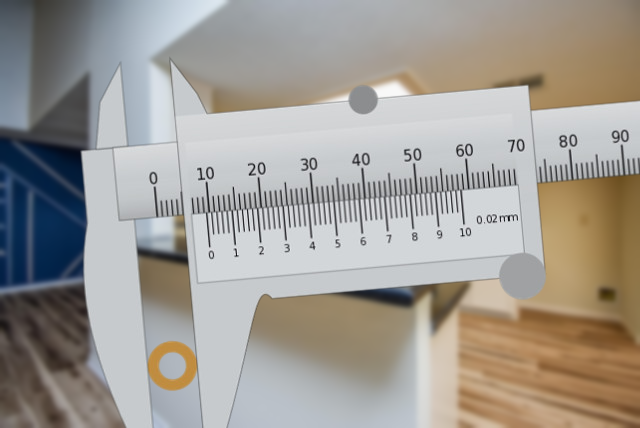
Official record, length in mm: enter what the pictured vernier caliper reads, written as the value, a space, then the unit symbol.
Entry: 9.5 mm
